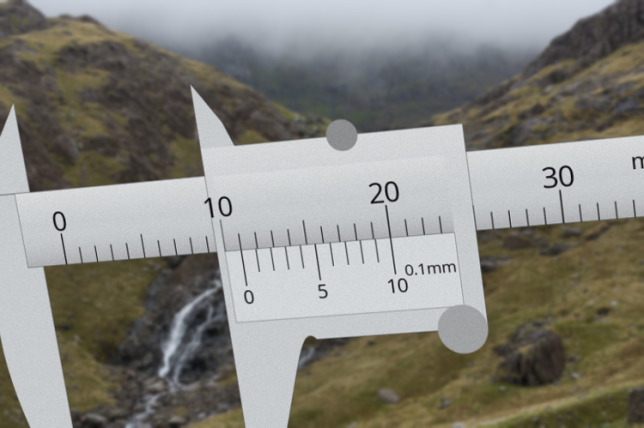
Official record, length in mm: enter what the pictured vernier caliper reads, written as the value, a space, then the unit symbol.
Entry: 11.0 mm
